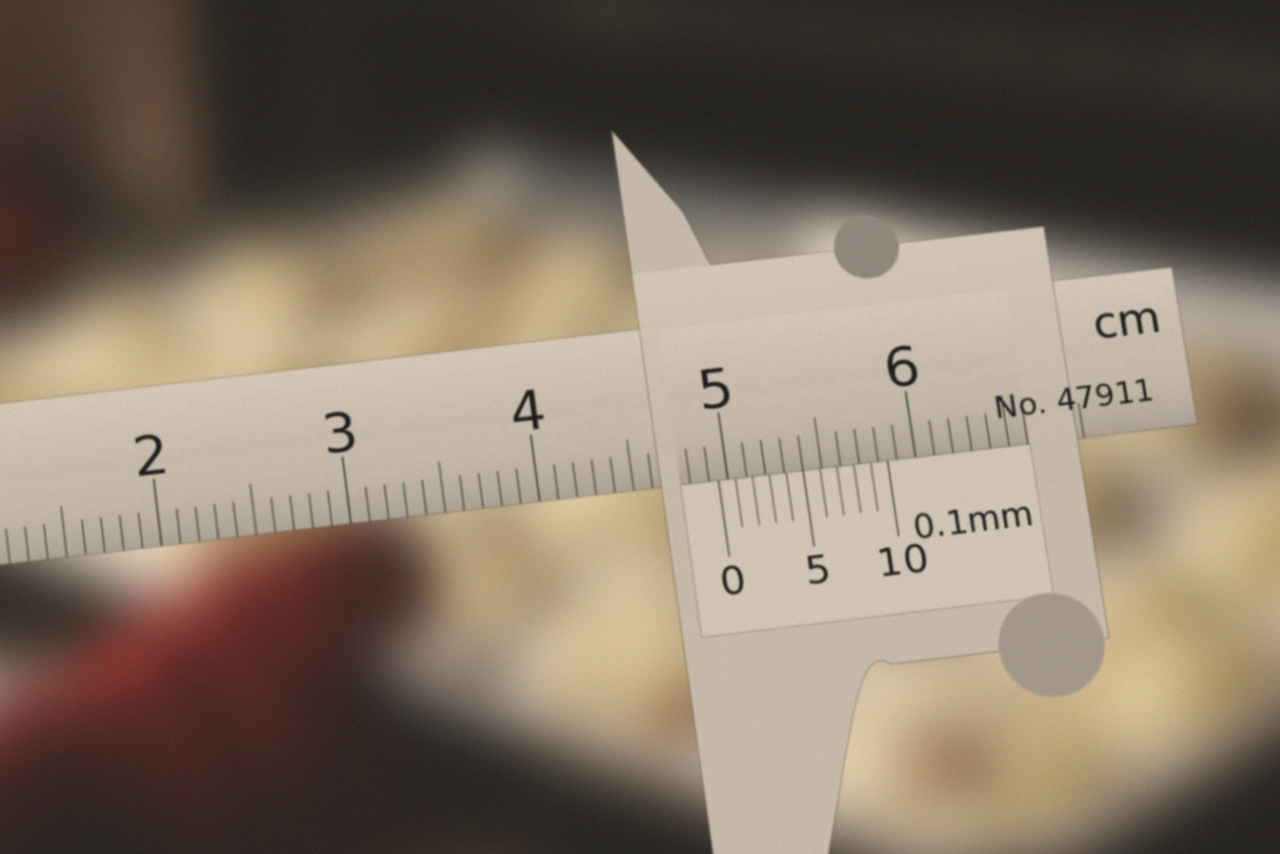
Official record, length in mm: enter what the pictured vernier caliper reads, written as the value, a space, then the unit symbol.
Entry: 49.5 mm
